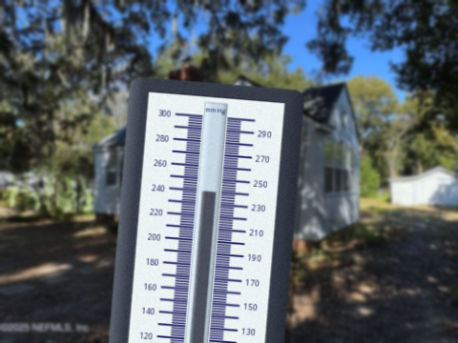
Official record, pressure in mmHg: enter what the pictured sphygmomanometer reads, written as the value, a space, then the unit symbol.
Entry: 240 mmHg
